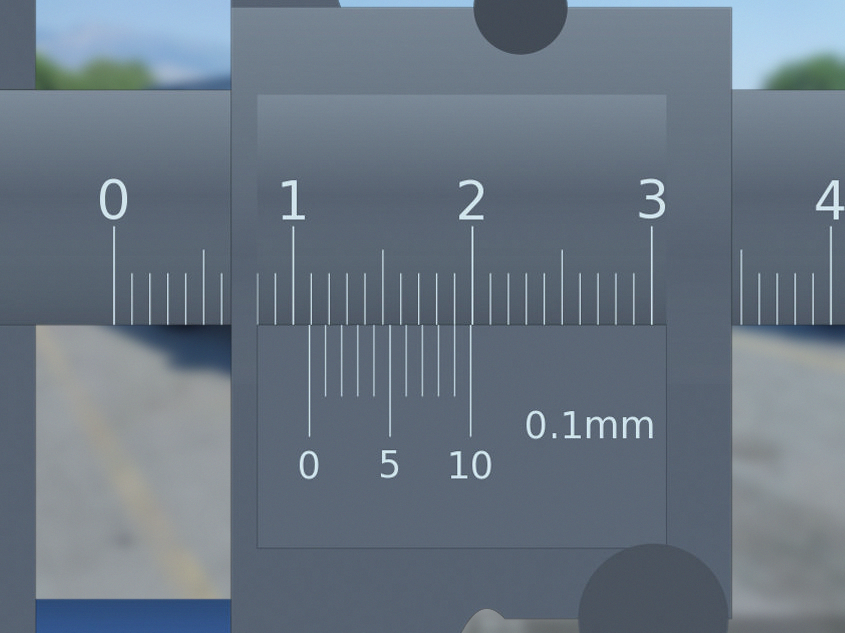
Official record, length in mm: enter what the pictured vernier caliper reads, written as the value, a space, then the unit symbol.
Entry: 10.9 mm
